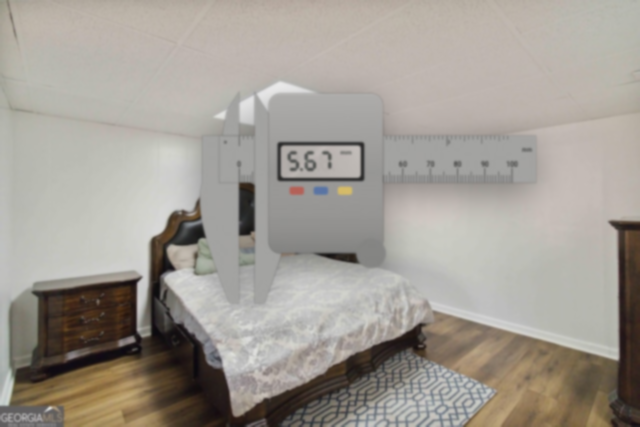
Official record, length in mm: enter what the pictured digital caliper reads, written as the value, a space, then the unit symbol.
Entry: 5.67 mm
